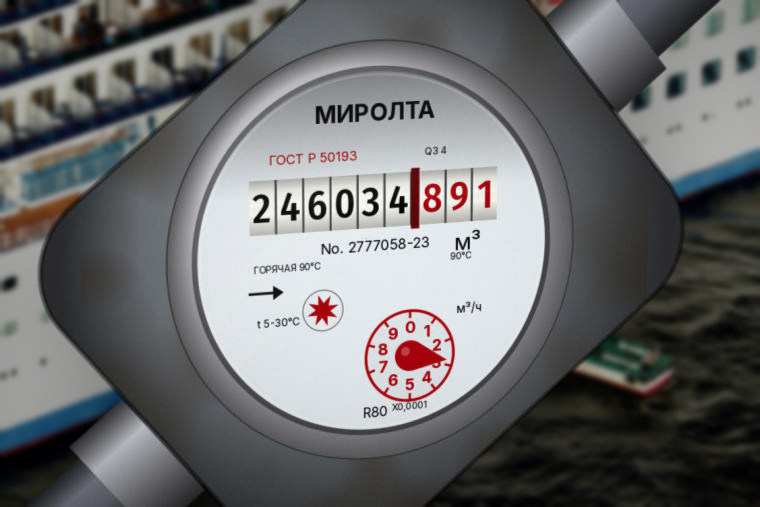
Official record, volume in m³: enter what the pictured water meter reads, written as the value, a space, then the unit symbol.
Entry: 246034.8912 m³
